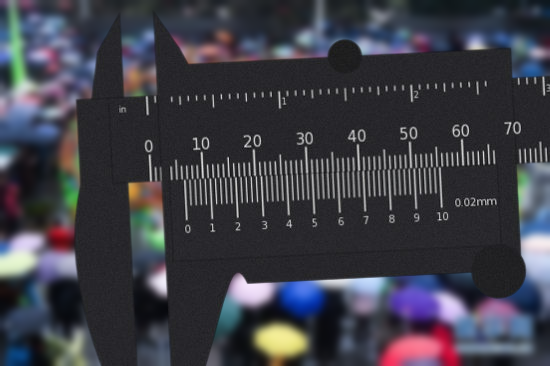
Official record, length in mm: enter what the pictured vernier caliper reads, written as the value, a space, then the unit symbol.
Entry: 6.5 mm
